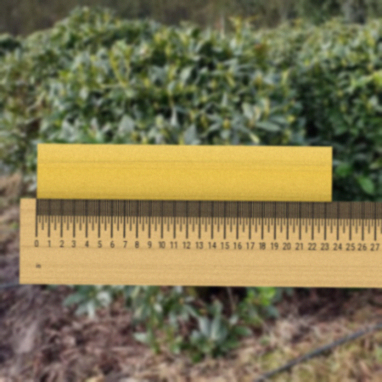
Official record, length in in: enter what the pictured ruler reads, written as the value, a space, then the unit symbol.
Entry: 23.5 in
